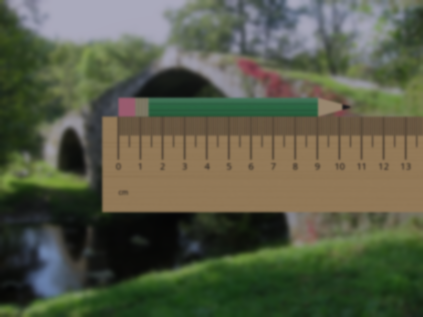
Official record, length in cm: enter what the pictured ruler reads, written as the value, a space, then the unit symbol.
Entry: 10.5 cm
